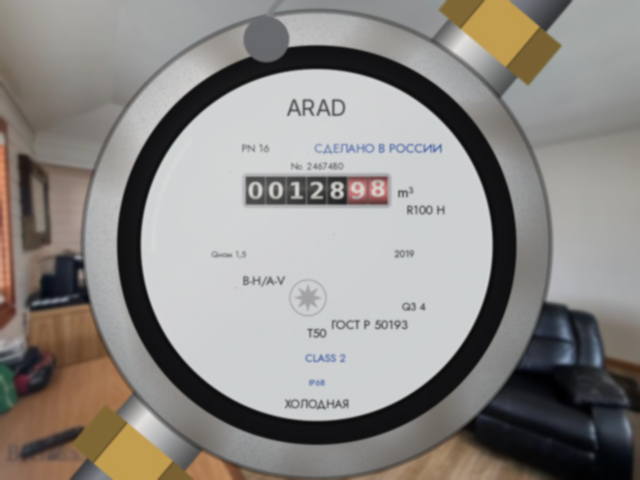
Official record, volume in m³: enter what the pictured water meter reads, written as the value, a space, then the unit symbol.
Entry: 128.98 m³
